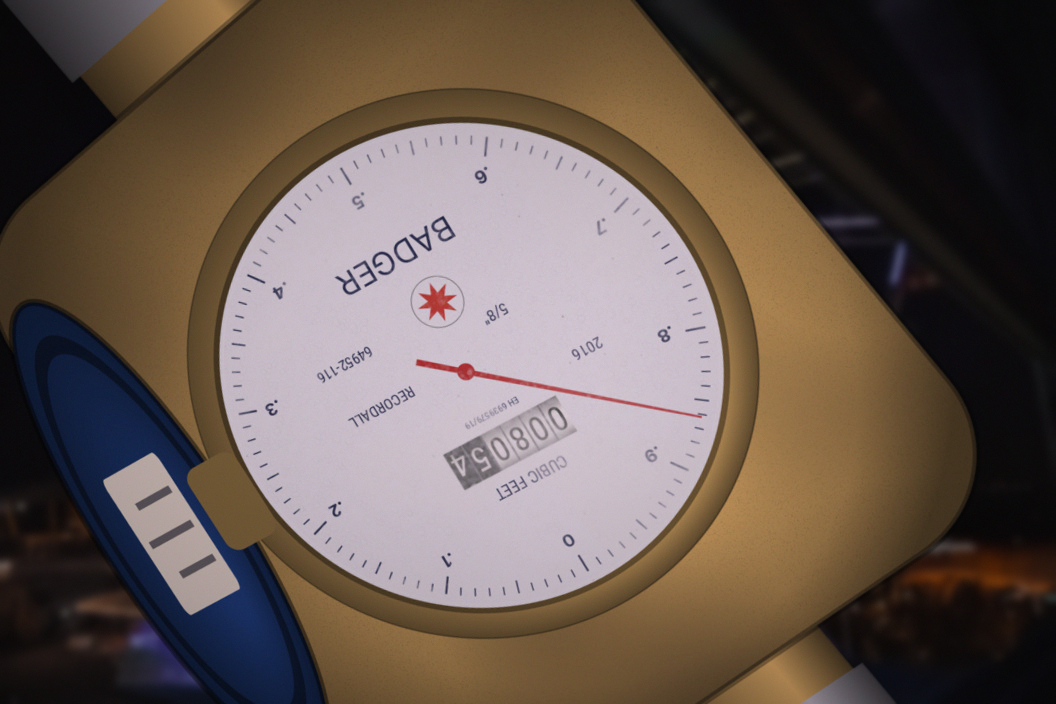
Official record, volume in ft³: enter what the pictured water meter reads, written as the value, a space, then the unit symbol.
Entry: 8053.86 ft³
